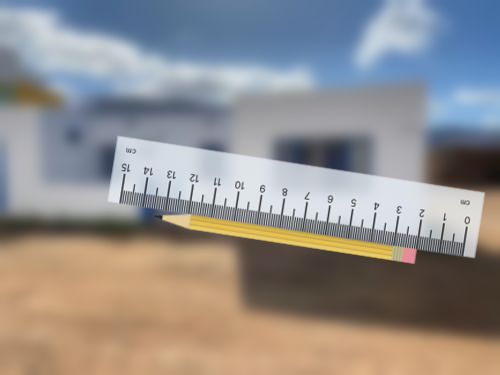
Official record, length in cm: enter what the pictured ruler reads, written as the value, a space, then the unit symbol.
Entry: 11.5 cm
